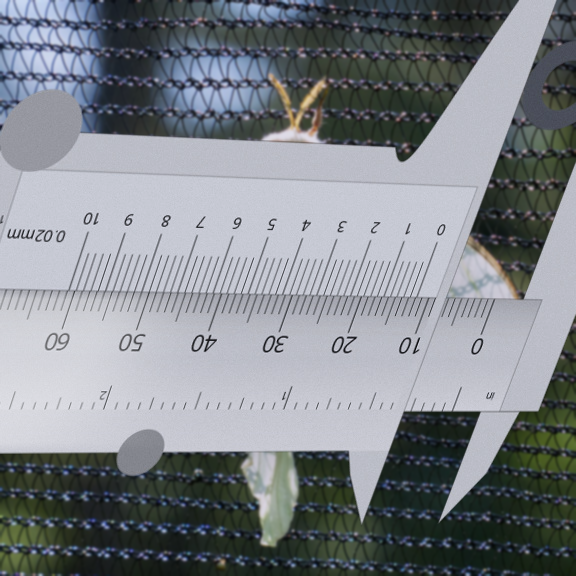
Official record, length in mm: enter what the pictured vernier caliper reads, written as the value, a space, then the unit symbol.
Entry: 11.8 mm
